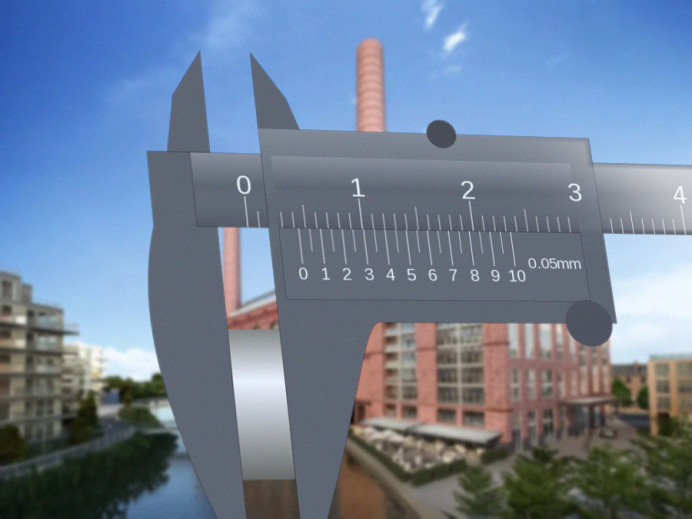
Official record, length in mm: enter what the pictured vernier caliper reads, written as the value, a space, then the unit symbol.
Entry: 4.4 mm
